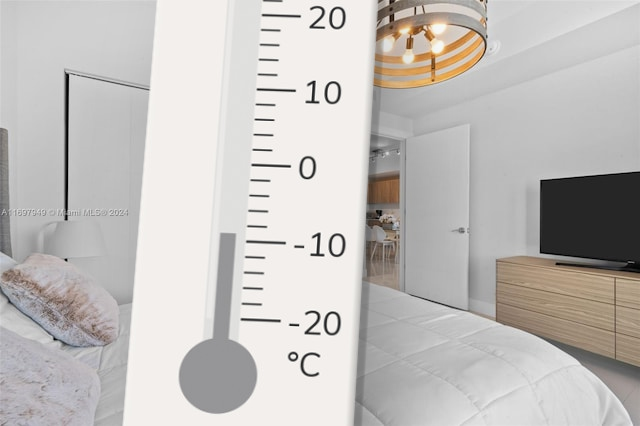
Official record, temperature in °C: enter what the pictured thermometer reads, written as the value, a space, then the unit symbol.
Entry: -9 °C
